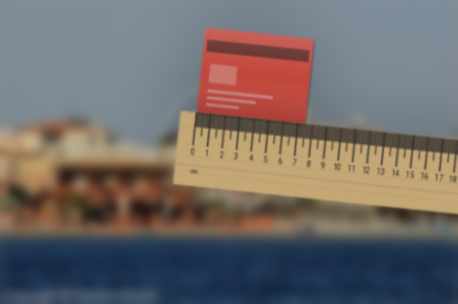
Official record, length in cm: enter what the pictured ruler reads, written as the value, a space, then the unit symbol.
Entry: 7.5 cm
